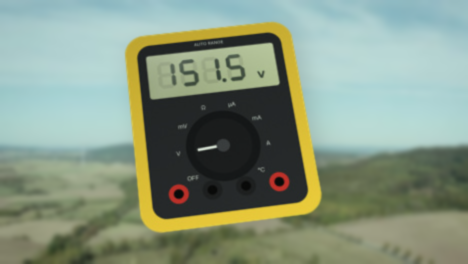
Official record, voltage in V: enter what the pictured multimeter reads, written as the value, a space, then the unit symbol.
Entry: 151.5 V
